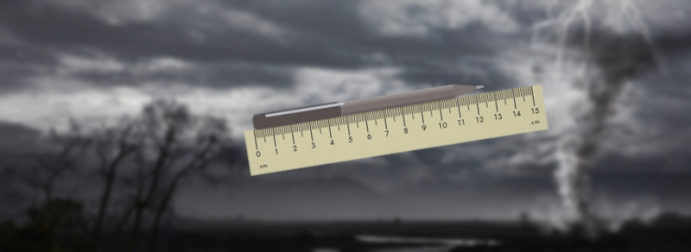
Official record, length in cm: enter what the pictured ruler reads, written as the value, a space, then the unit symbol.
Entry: 12.5 cm
